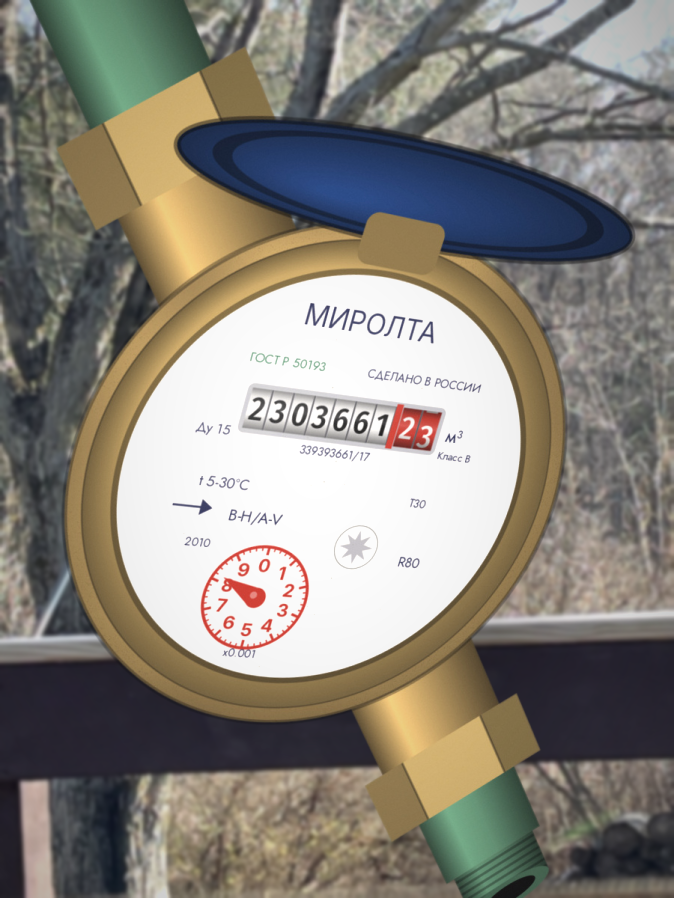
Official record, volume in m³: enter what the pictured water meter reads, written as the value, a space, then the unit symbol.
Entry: 2303661.228 m³
